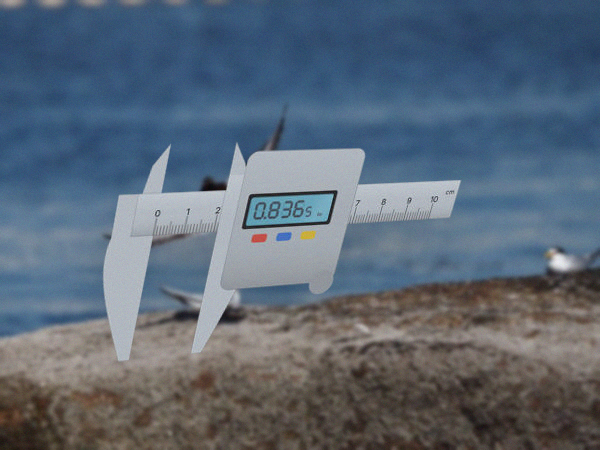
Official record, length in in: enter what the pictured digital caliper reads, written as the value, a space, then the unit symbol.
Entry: 0.8365 in
